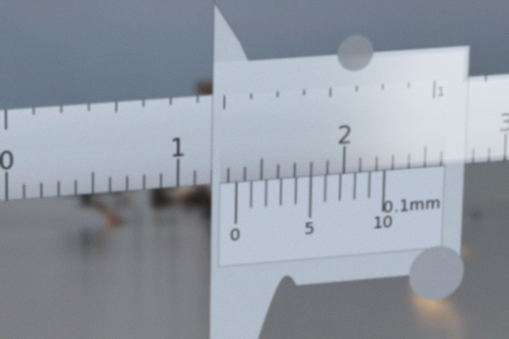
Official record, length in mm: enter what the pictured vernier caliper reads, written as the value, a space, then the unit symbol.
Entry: 13.5 mm
